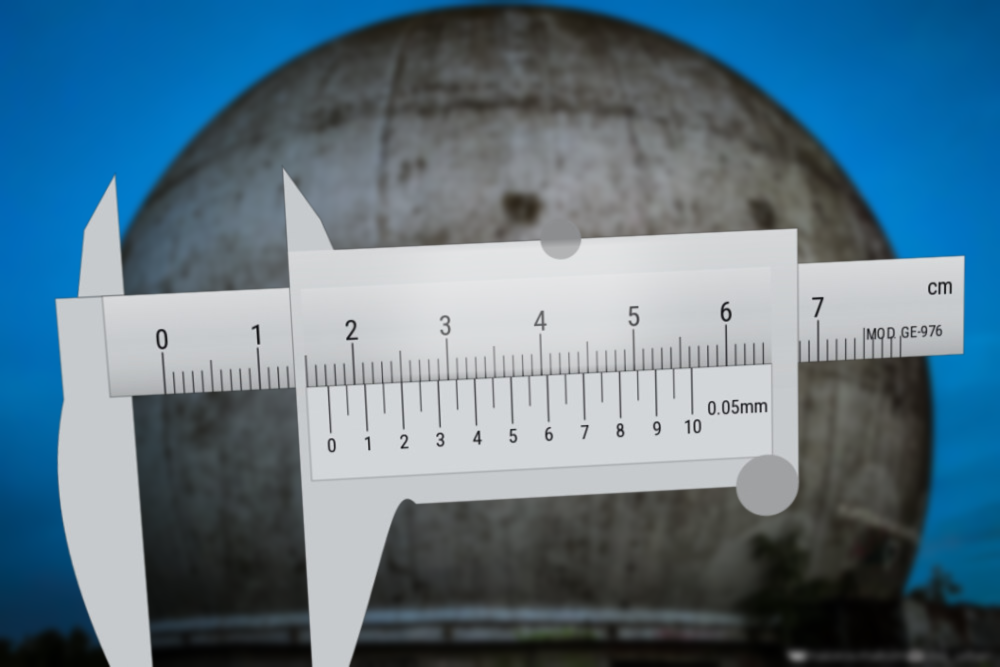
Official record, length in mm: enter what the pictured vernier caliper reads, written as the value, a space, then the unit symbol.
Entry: 17.2 mm
